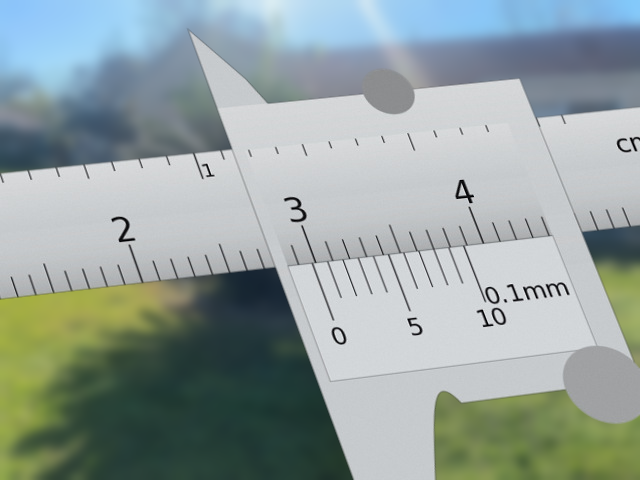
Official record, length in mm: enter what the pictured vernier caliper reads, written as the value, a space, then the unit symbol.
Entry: 29.8 mm
